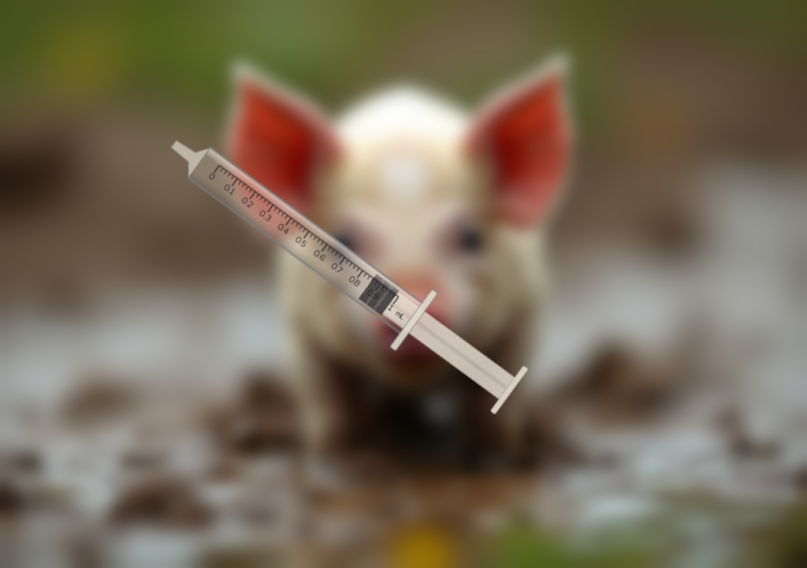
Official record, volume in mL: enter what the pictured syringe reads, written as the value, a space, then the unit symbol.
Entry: 0.86 mL
